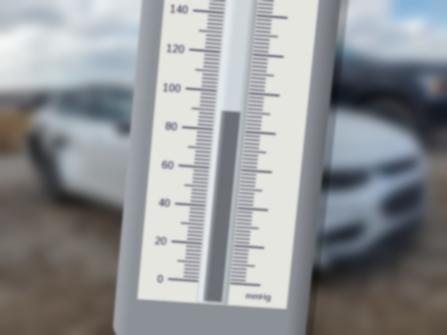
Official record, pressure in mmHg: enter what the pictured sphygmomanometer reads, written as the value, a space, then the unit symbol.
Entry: 90 mmHg
